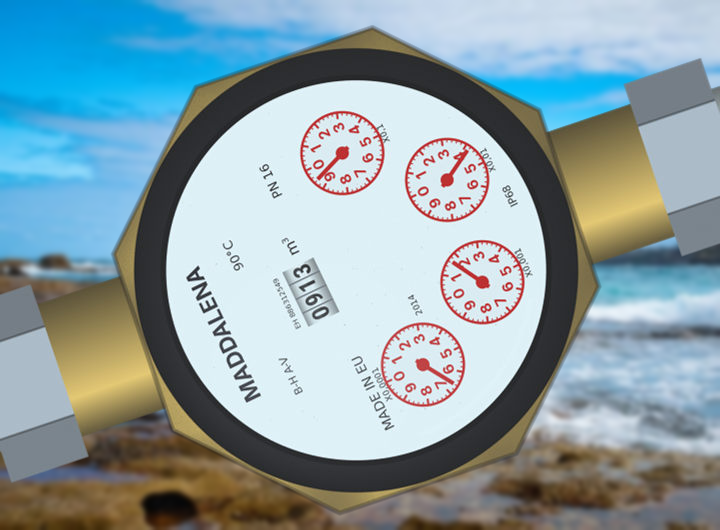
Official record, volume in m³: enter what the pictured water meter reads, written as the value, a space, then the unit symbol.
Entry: 912.9416 m³
